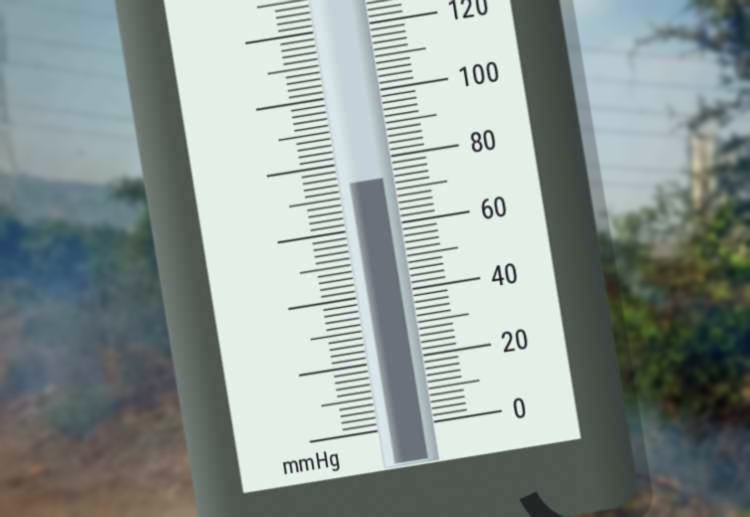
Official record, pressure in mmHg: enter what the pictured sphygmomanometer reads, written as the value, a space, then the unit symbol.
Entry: 74 mmHg
